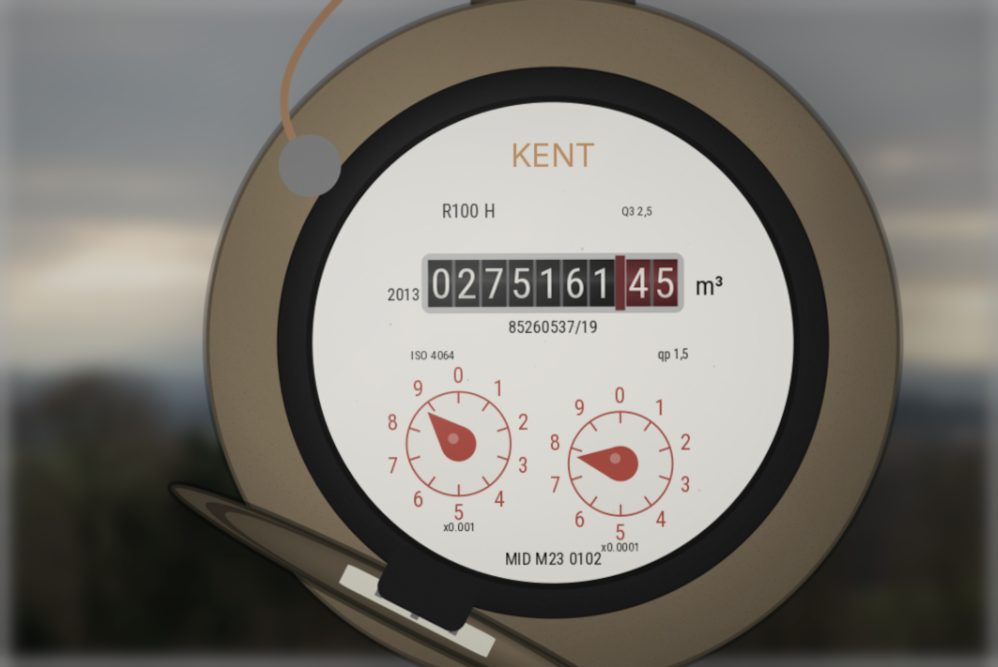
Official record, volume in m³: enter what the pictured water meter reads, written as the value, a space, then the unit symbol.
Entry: 275161.4587 m³
